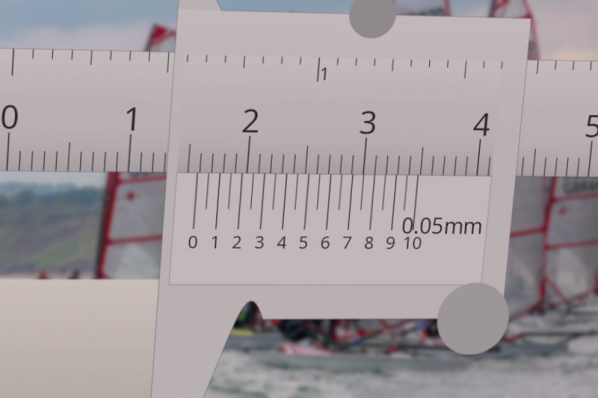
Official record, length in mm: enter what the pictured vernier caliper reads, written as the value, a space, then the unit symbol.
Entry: 15.8 mm
